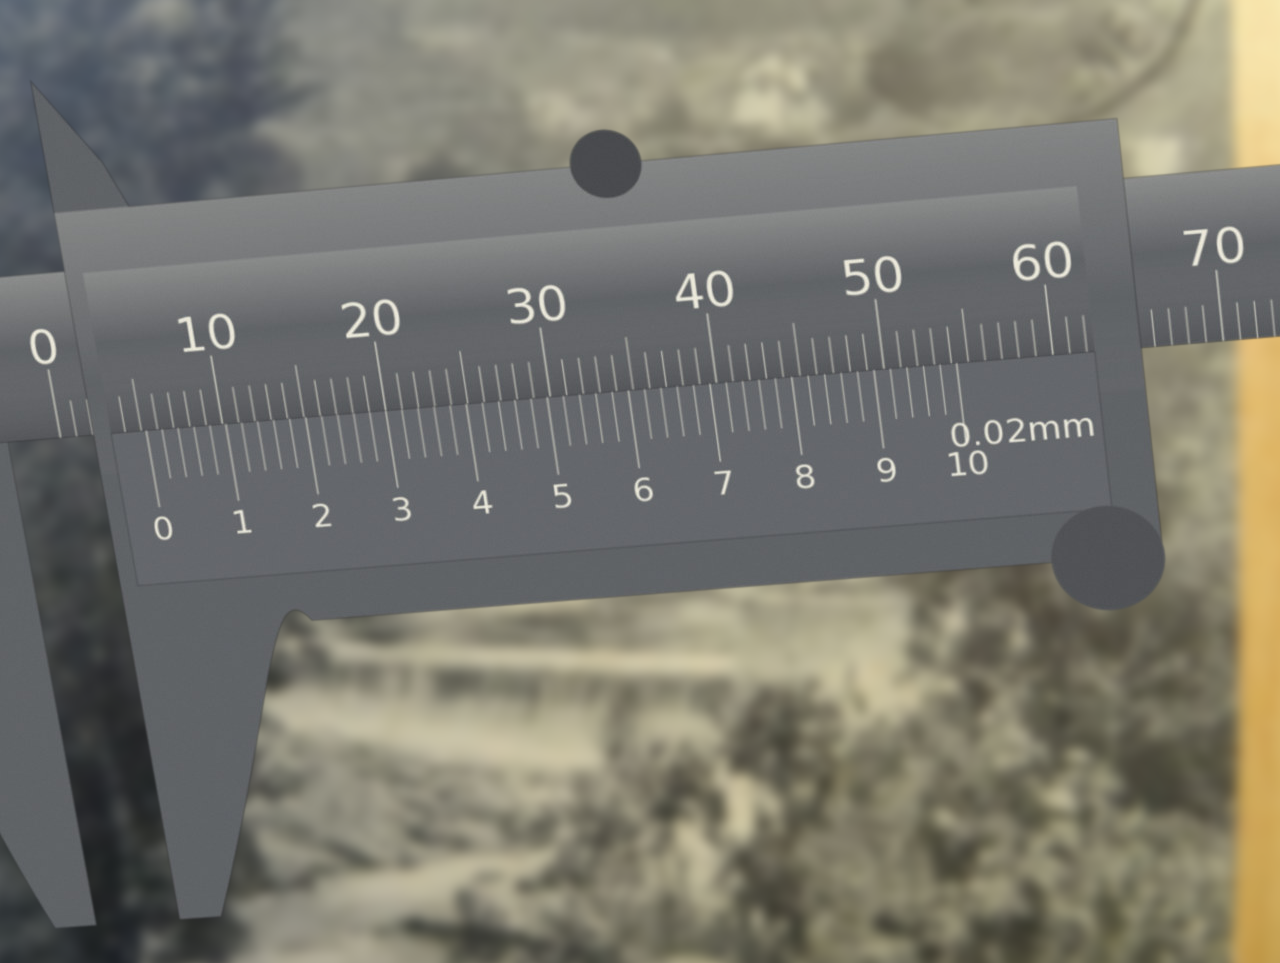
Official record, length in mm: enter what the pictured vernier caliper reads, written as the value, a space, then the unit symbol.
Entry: 5.3 mm
